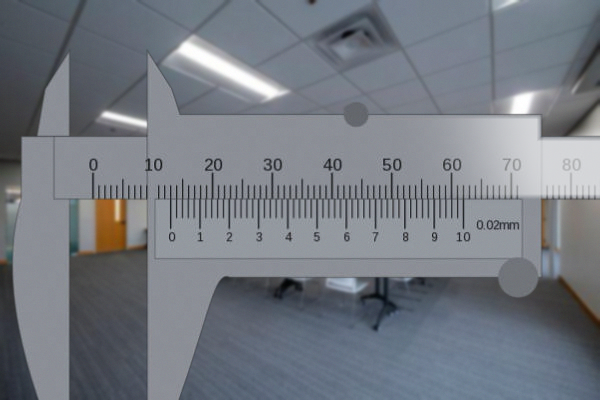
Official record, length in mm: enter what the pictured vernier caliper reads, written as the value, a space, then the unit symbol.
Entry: 13.0 mm
